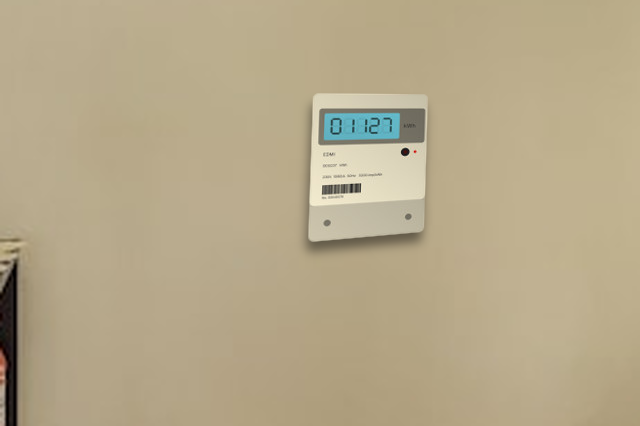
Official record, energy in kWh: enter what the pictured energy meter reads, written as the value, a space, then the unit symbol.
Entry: 1127 kWh
